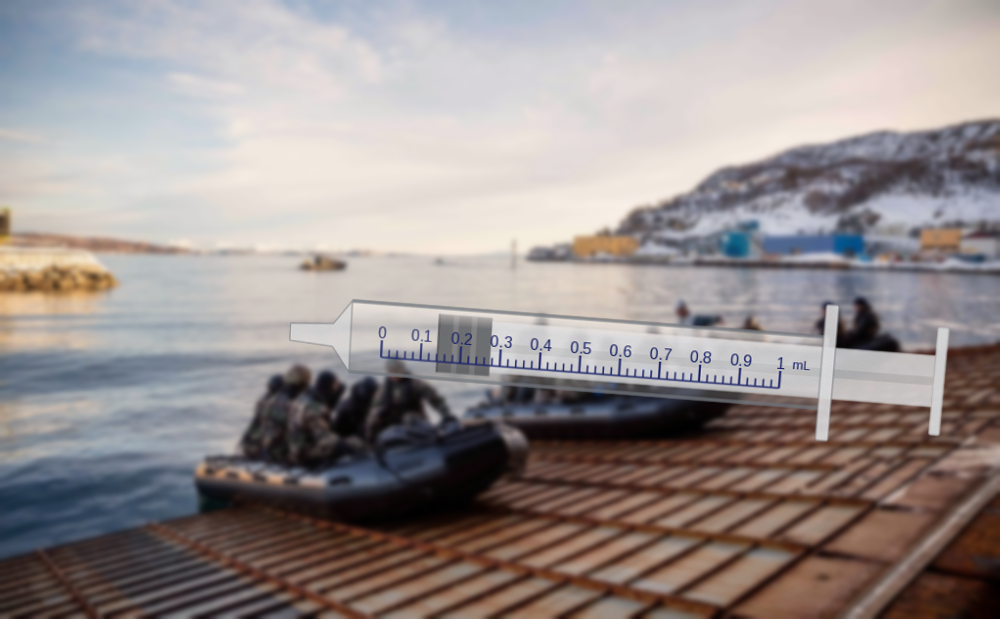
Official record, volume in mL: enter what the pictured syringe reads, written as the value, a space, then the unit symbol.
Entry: 0.14 mL
